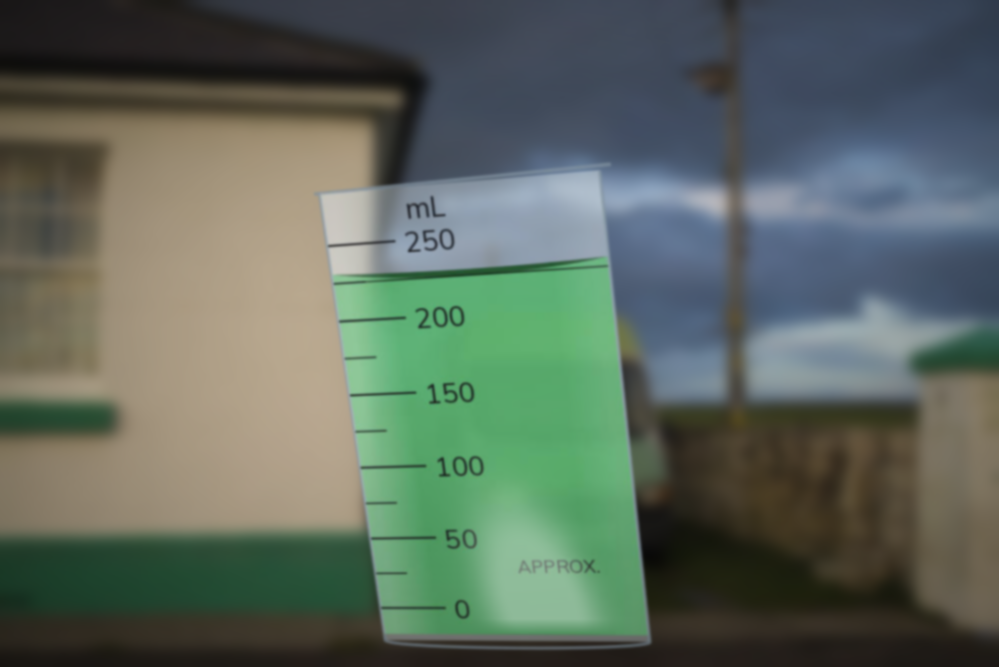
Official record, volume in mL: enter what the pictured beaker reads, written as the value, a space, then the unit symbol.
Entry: 225 mL
